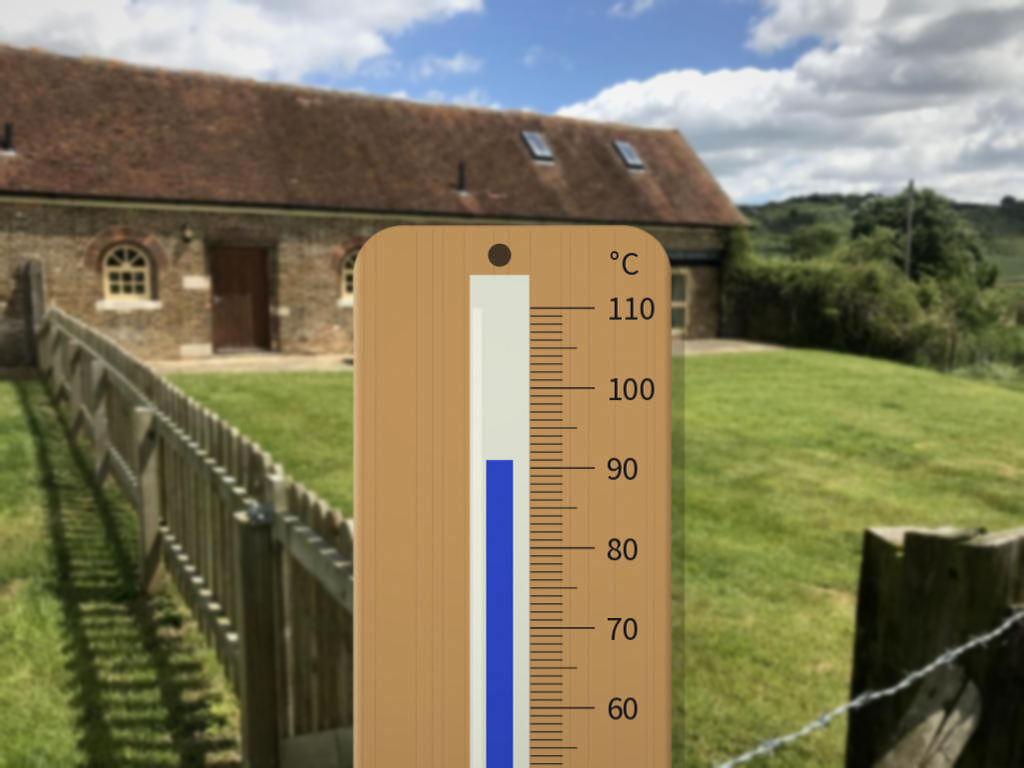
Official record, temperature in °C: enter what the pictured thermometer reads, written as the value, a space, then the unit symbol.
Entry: 91 °C
